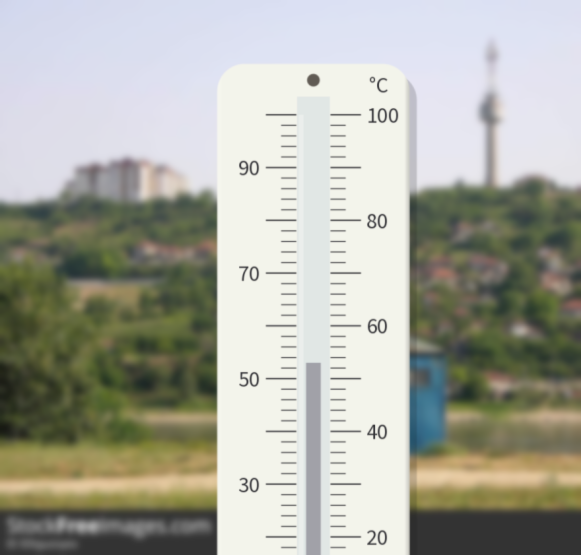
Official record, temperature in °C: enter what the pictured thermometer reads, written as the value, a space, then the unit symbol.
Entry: 53 °C
